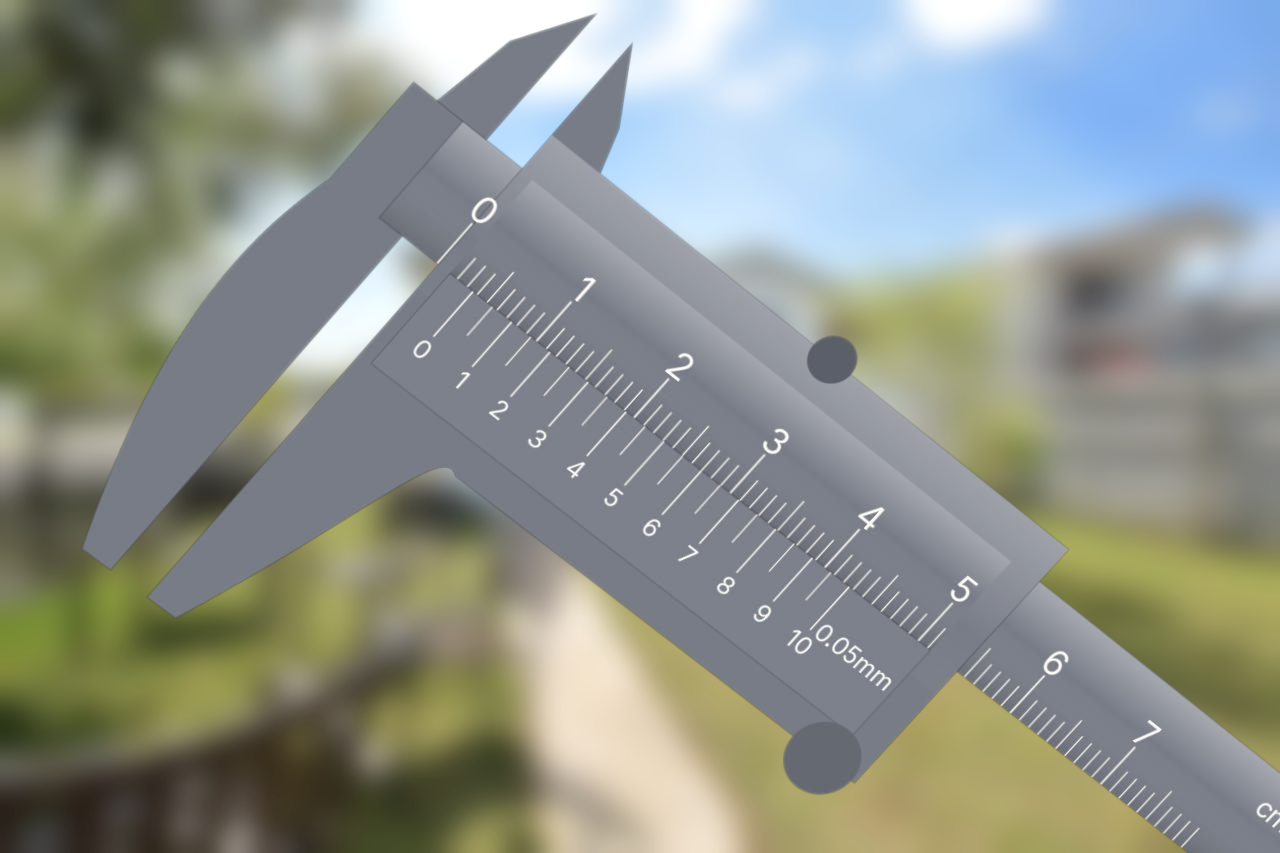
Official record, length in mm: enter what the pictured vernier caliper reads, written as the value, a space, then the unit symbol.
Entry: 3.6 mm
